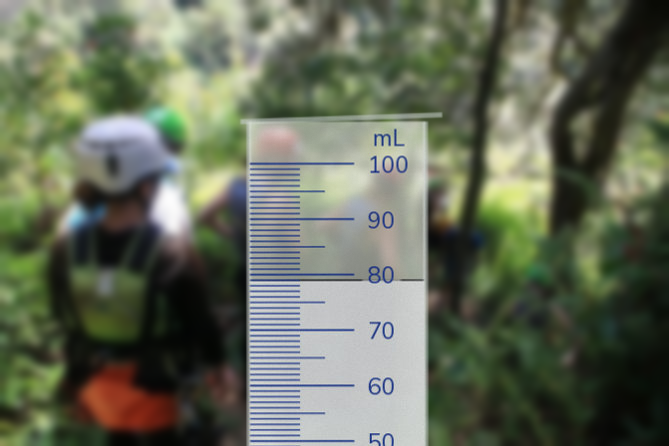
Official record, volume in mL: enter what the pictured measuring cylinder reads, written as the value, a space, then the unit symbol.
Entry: 79 mL
